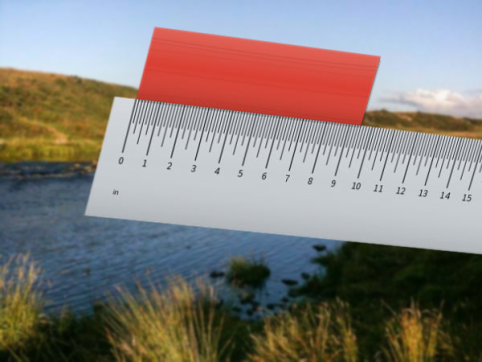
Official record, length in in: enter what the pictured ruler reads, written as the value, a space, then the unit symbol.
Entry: 9.5 in
